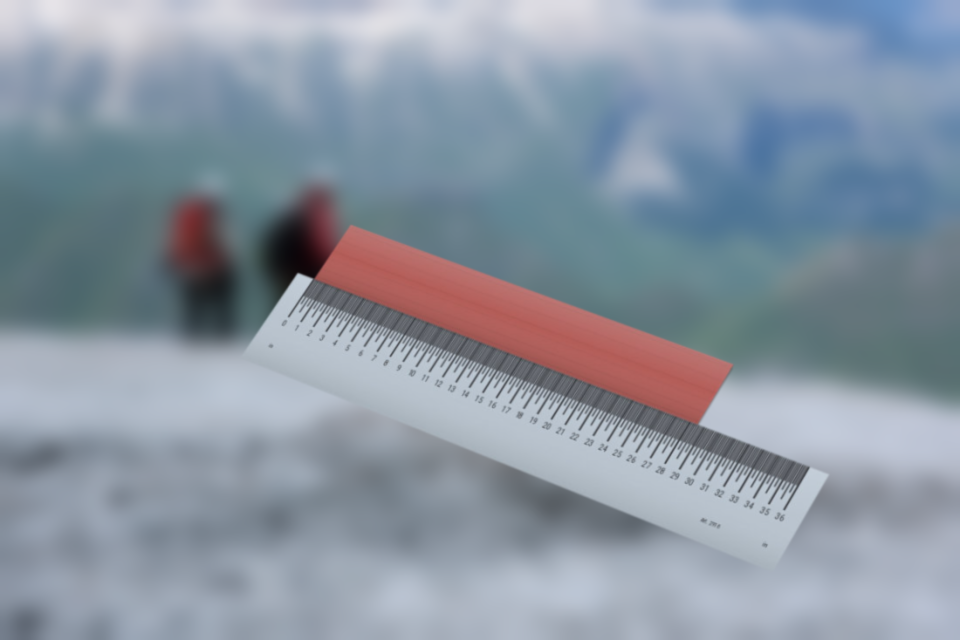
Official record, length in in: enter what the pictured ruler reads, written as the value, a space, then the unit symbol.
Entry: 28.5 in
